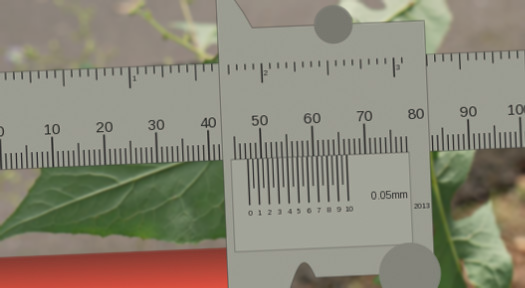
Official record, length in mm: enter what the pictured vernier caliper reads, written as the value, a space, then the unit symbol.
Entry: 47.4 mm
